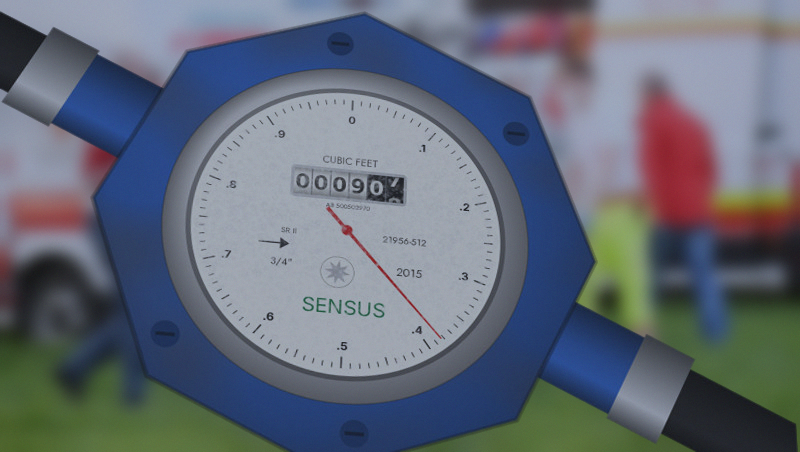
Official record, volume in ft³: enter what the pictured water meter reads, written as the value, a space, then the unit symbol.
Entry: 907.38 ft³
